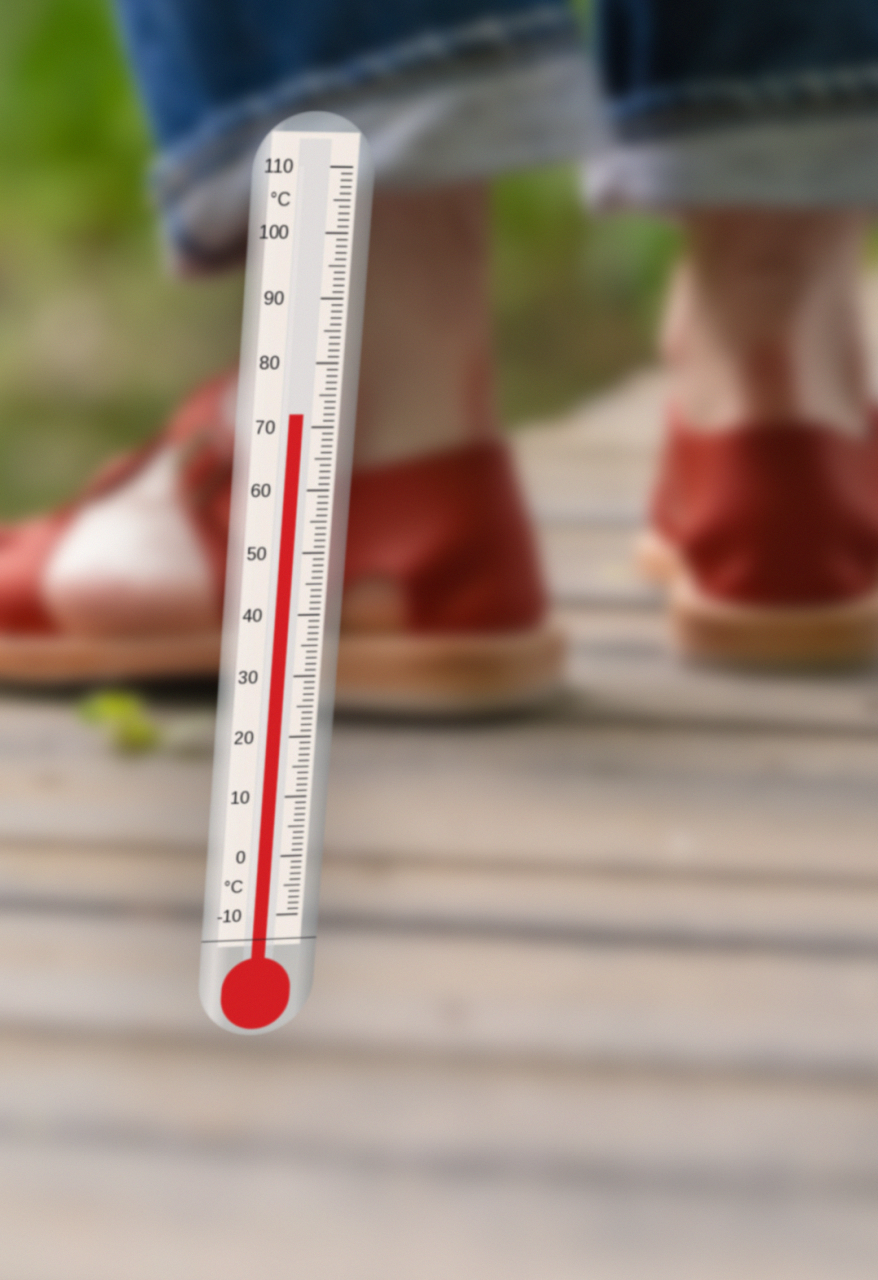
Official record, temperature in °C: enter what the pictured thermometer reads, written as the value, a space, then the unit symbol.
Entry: 72 °C
